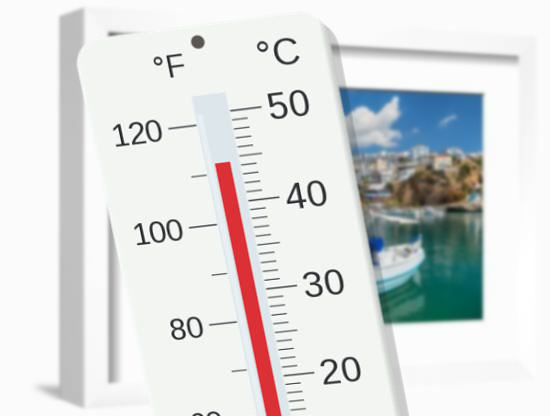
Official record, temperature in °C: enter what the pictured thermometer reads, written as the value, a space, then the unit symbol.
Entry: 44.5 °C
